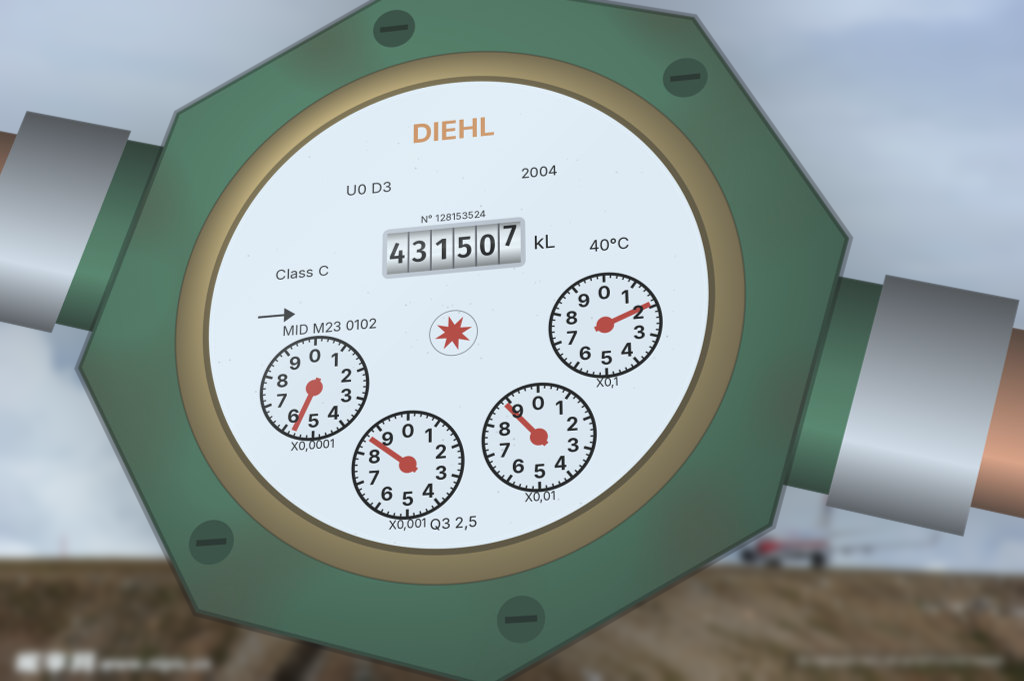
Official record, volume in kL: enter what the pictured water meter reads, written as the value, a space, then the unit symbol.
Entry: 431507.1885 kL
